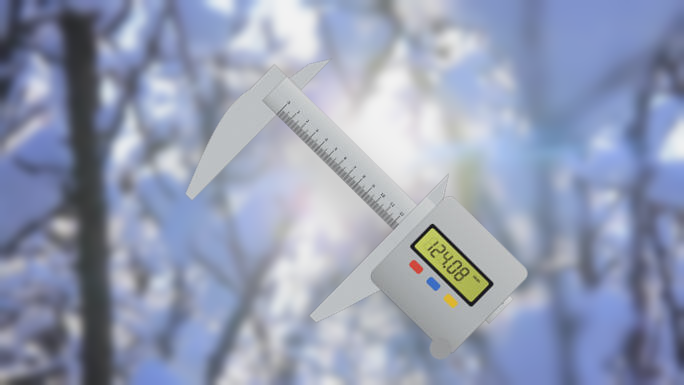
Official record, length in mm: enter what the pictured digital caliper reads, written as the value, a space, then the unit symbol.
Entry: 124.08 mm
